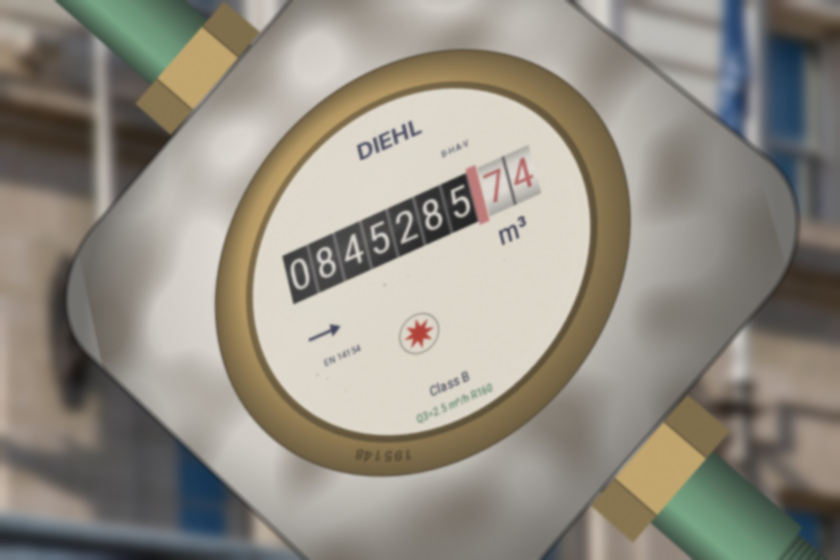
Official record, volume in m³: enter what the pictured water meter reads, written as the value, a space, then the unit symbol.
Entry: 845285.74 m³
